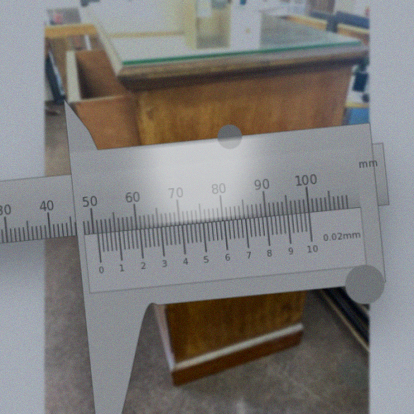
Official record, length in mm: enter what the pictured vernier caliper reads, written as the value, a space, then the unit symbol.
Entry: 51.0 mm
